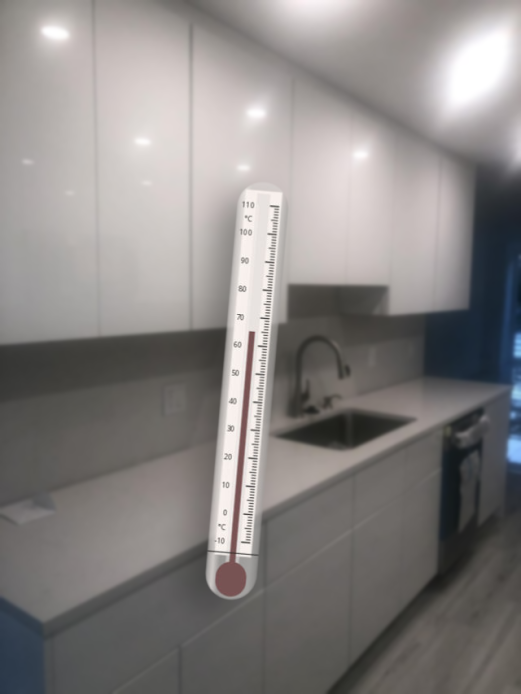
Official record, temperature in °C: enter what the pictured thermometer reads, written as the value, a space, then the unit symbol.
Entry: 65 °C
